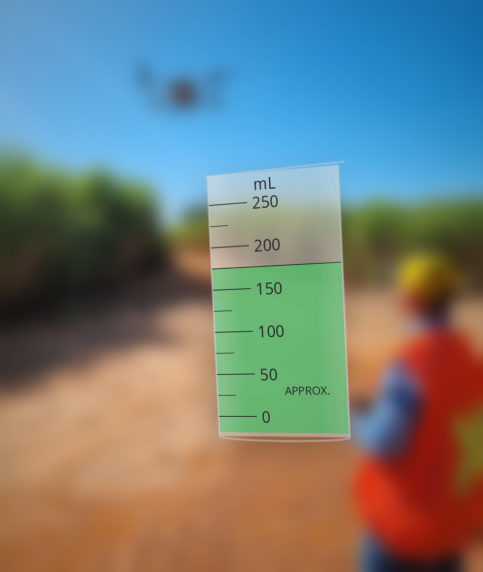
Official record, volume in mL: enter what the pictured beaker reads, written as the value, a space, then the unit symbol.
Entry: 175 mL
